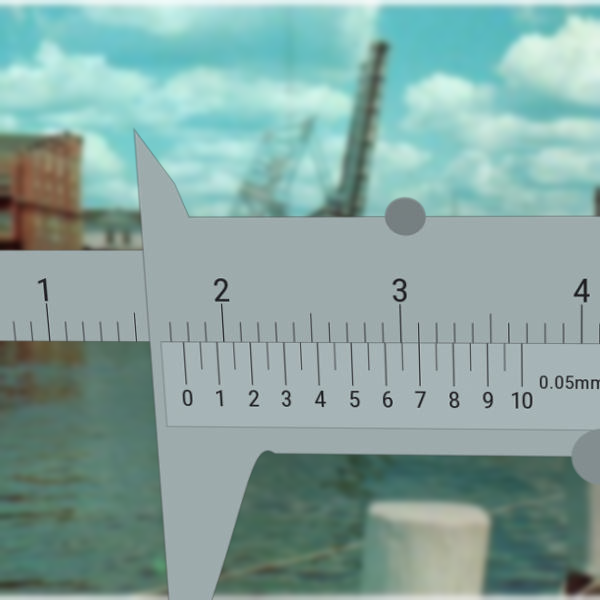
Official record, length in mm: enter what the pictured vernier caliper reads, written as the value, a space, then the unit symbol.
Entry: 17.7 mm
